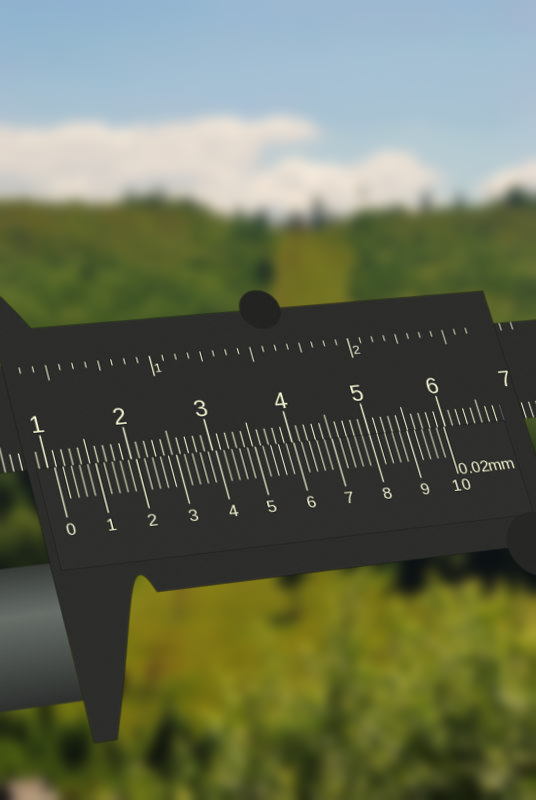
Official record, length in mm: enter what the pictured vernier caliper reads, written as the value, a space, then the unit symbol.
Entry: 10.8 mm
